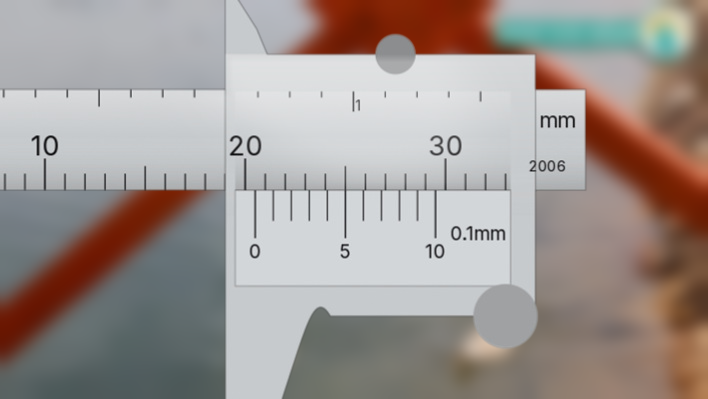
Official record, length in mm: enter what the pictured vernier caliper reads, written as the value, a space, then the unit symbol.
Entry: 20.5 mm
